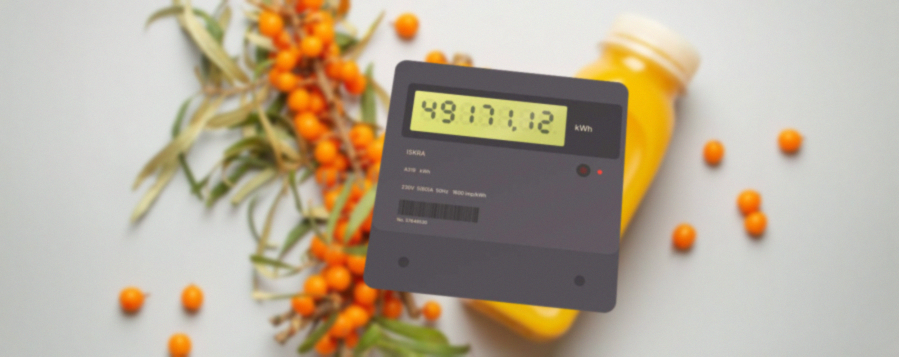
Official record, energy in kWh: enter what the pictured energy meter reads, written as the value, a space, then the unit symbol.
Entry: 49171.12 kWh
